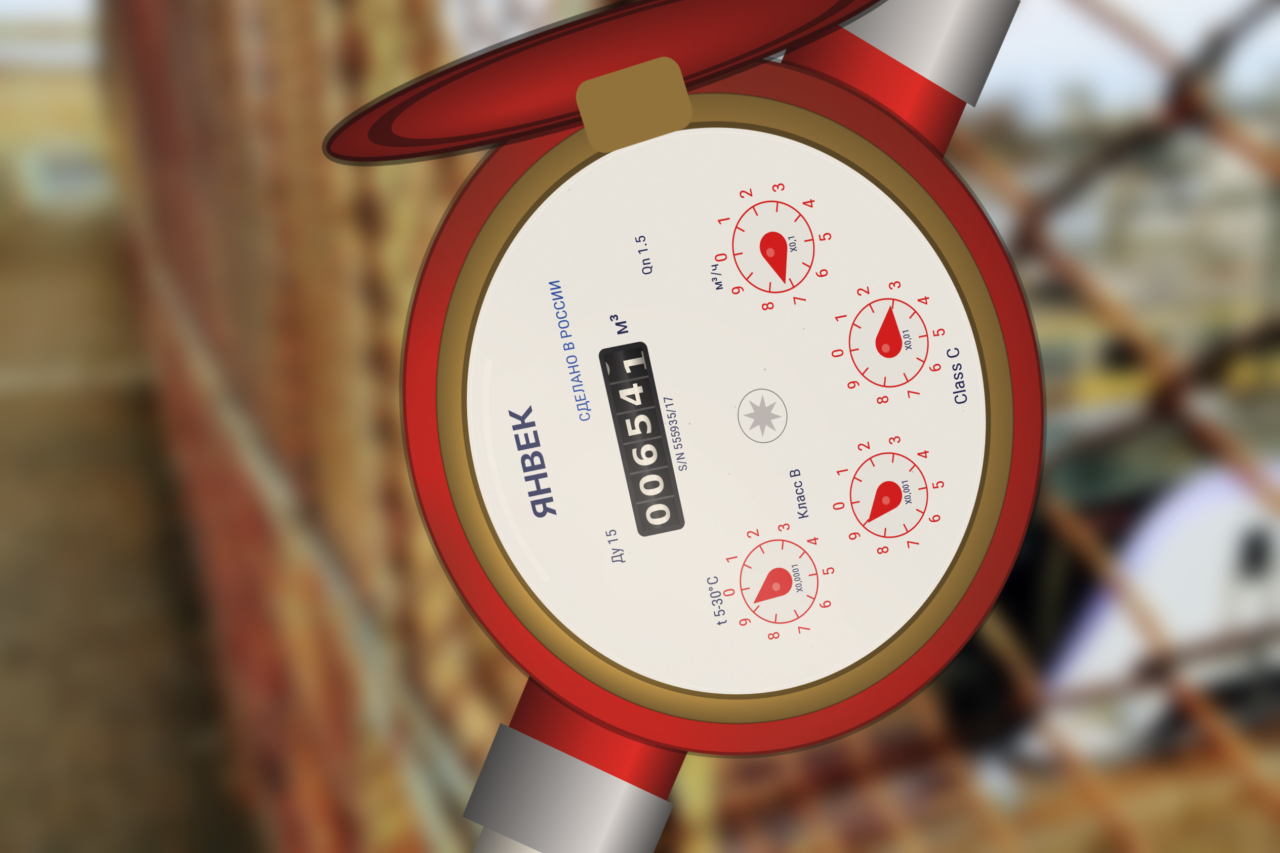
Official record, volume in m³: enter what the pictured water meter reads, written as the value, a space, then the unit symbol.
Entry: 6540.7289 m³
